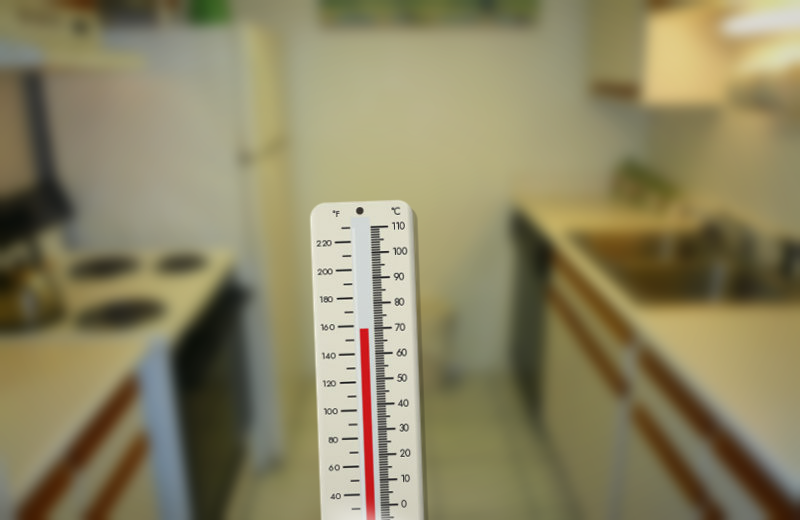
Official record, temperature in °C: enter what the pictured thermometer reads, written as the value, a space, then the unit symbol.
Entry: 70 °C
